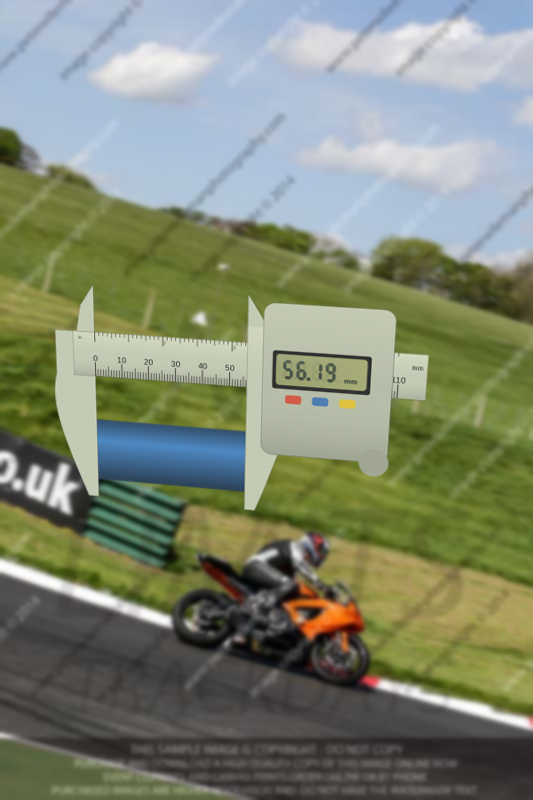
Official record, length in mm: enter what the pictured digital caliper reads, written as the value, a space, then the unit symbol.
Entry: 56.19 mm
